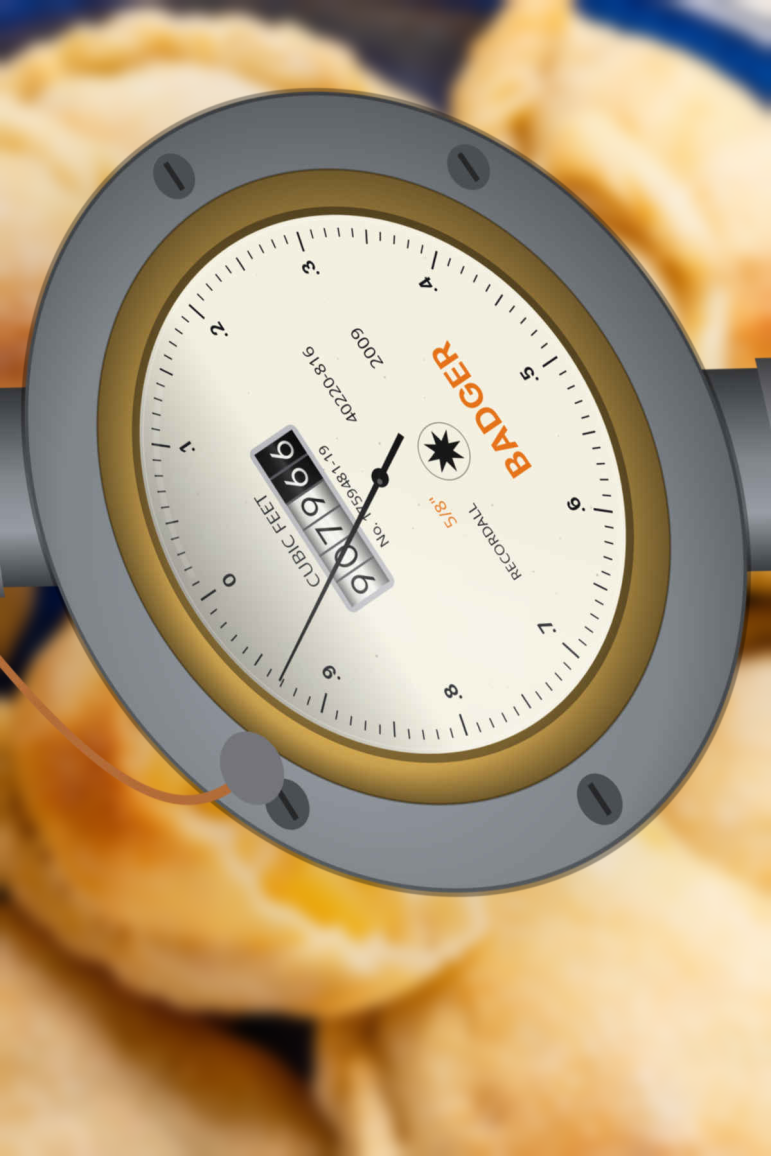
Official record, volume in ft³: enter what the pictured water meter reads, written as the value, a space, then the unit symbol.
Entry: 907965.93 ft³
